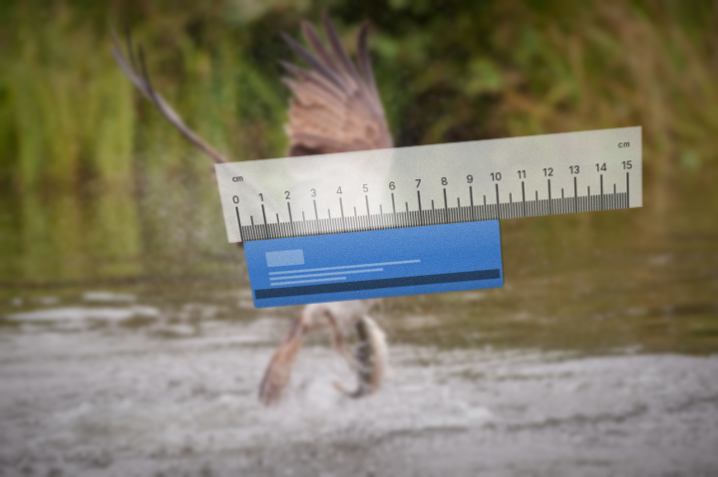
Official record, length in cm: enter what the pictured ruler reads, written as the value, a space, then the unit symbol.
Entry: 10 cm
